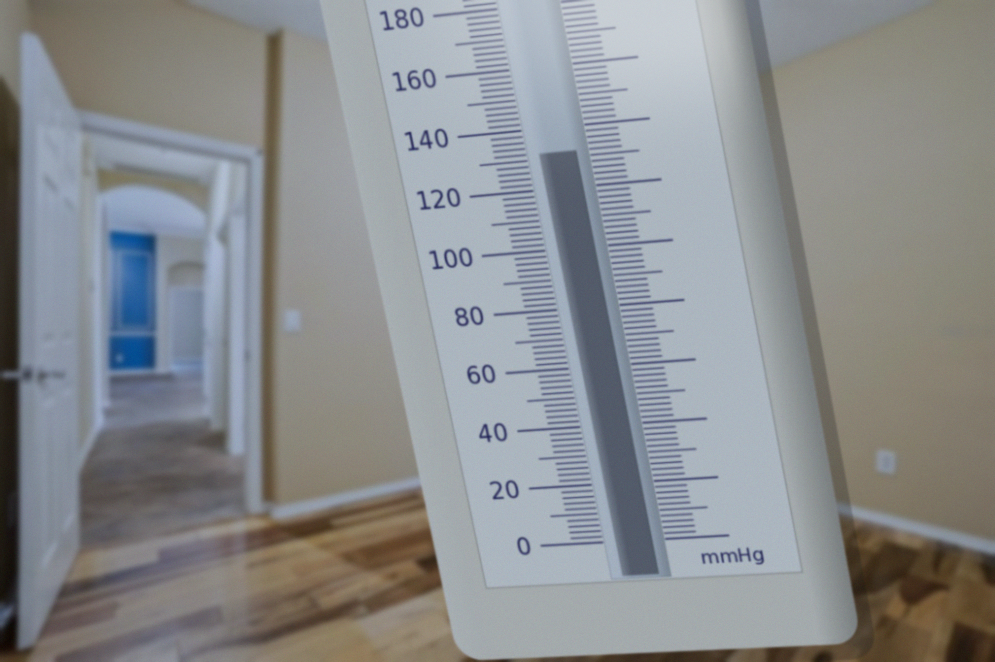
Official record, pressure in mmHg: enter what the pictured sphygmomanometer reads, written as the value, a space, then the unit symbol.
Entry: 132 mmHg
